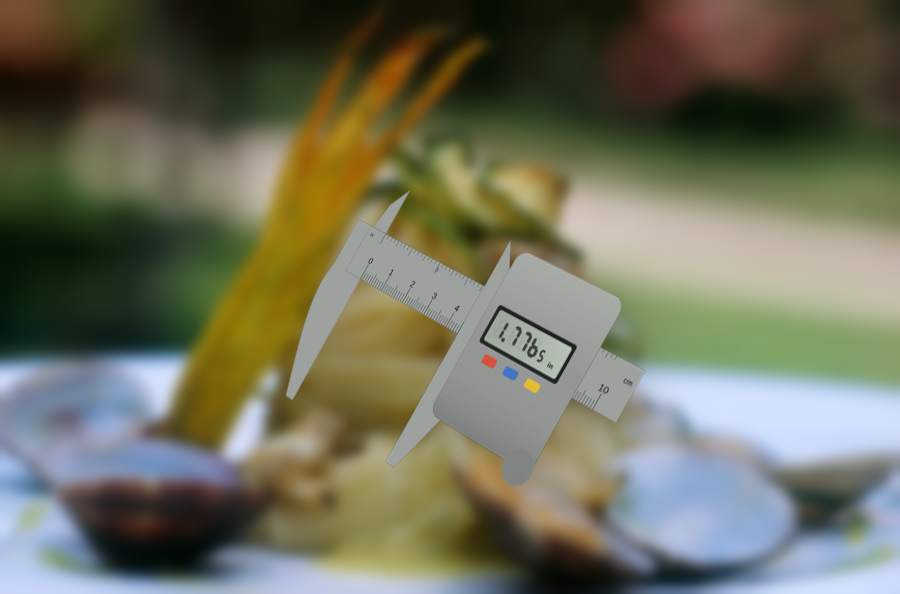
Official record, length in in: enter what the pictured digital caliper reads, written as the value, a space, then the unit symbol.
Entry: 1.7765 in
